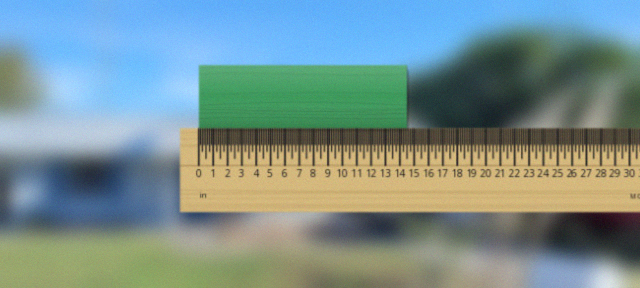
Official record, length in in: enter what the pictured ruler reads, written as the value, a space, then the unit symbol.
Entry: 14.5 in
